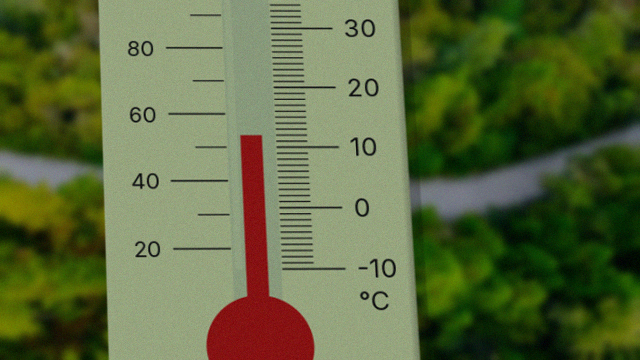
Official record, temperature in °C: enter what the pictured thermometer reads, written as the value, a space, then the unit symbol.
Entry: 12 °C
